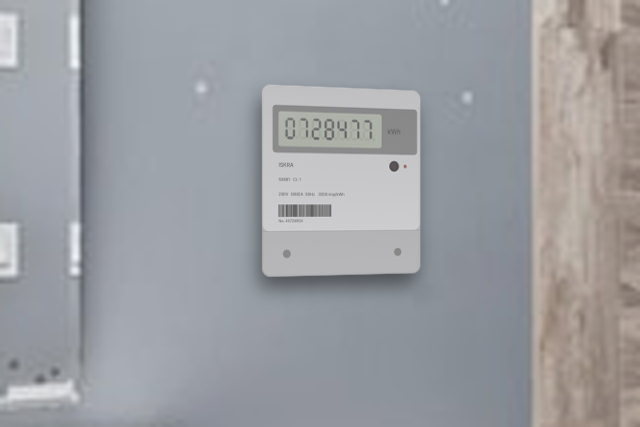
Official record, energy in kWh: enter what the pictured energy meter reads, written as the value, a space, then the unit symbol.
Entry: 728477 kWh
